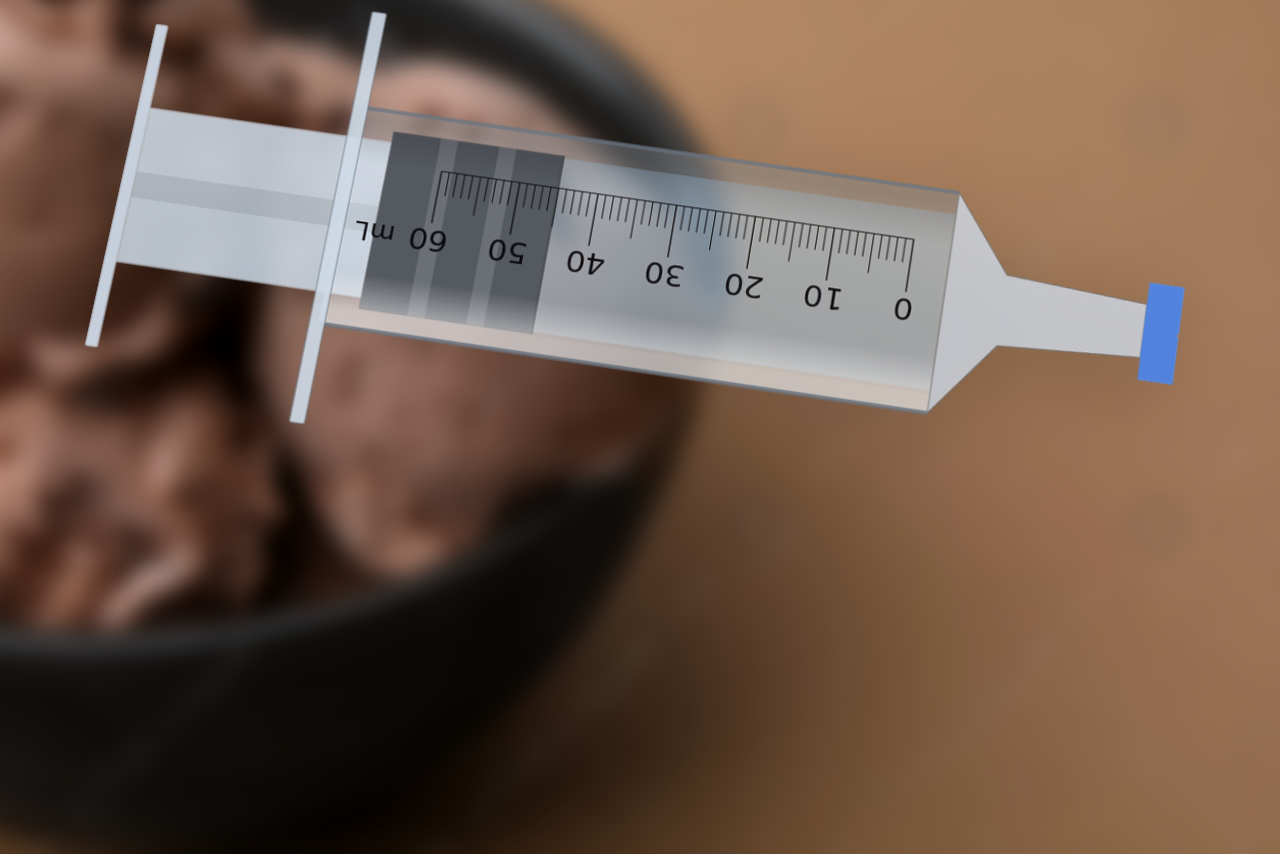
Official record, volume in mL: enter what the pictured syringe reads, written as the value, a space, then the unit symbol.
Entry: 45 mL
